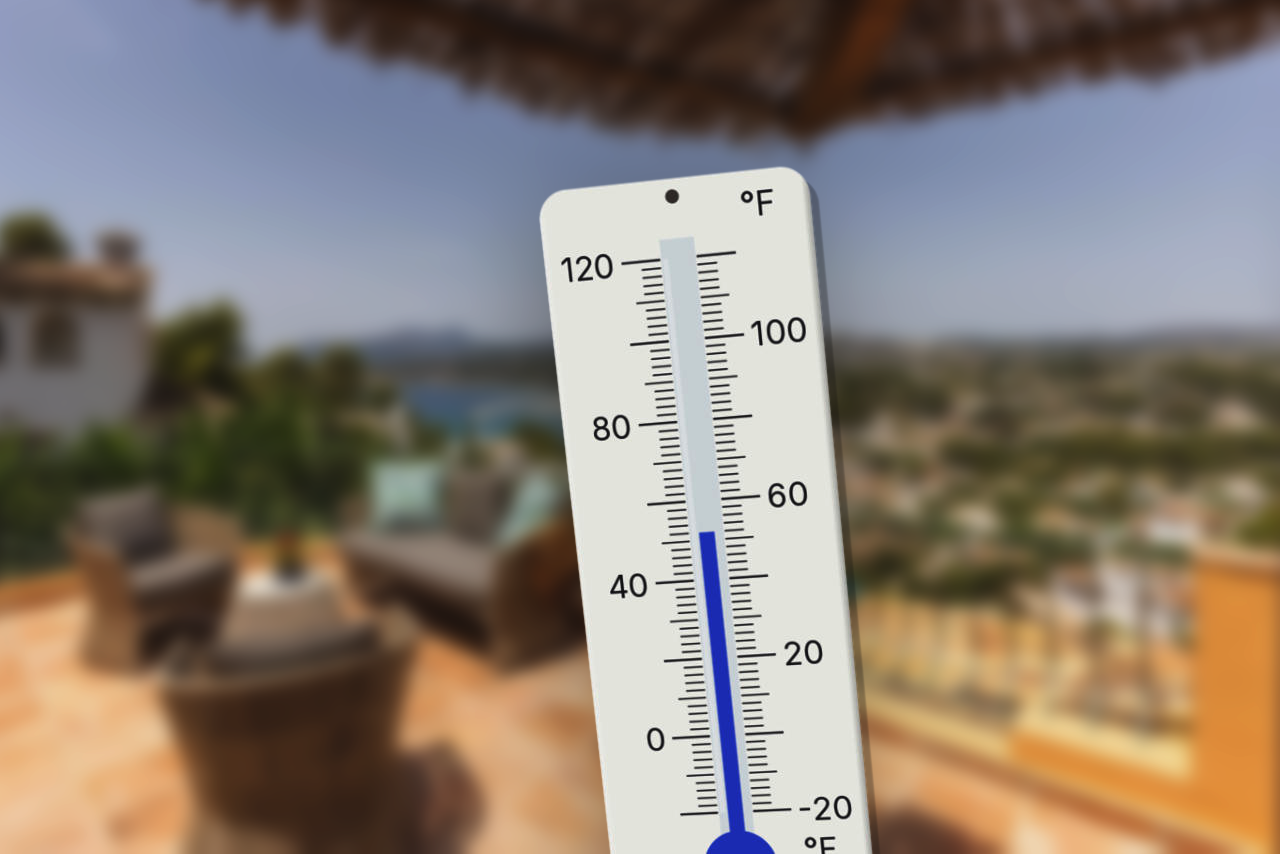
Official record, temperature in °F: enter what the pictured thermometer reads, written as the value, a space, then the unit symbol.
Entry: 52 °F
